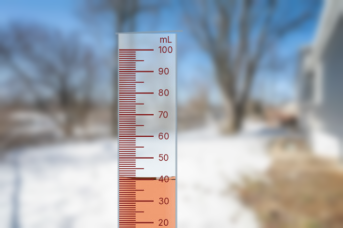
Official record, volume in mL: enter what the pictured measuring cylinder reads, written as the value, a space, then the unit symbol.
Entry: 40 mL
